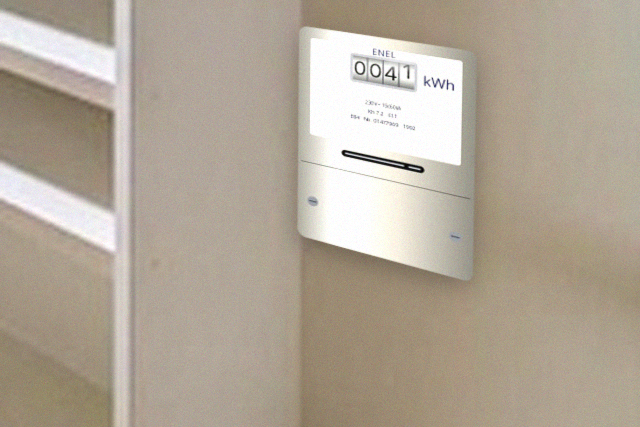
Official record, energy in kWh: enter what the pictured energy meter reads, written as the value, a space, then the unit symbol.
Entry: 41 kWh
